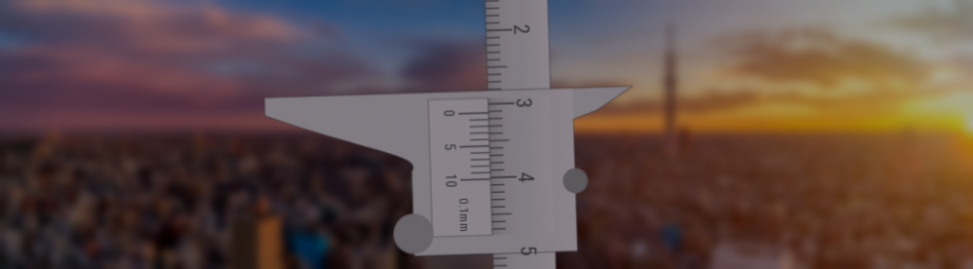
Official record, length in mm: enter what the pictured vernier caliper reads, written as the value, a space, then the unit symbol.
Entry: 31.2 mm
